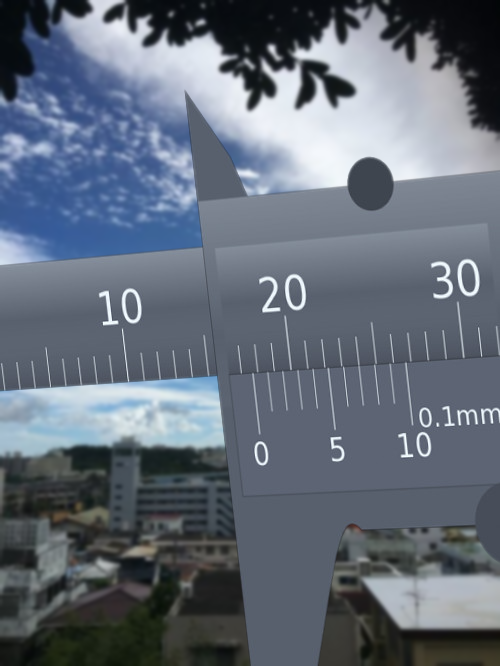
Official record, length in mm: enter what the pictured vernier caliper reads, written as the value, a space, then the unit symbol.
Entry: 17.7 mm
